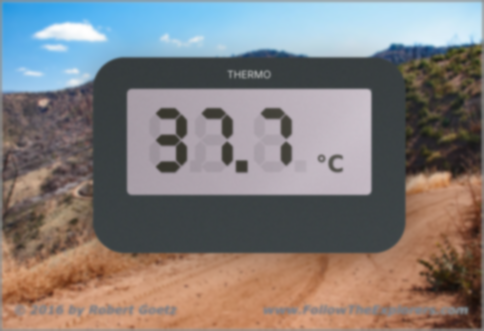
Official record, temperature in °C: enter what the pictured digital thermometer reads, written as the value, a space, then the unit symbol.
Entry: 37.7 °C
